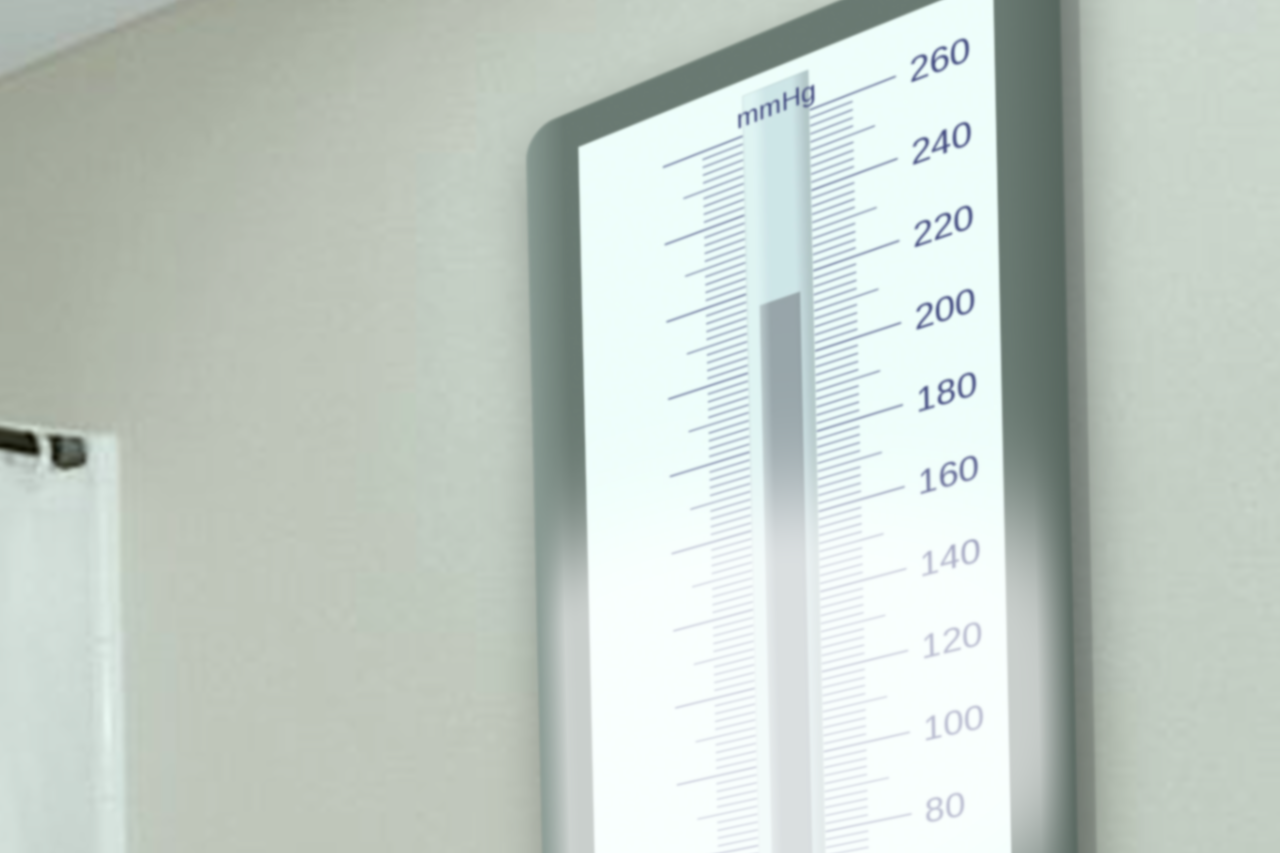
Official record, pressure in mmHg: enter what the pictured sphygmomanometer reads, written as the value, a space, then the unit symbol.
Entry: 216 mmHg
